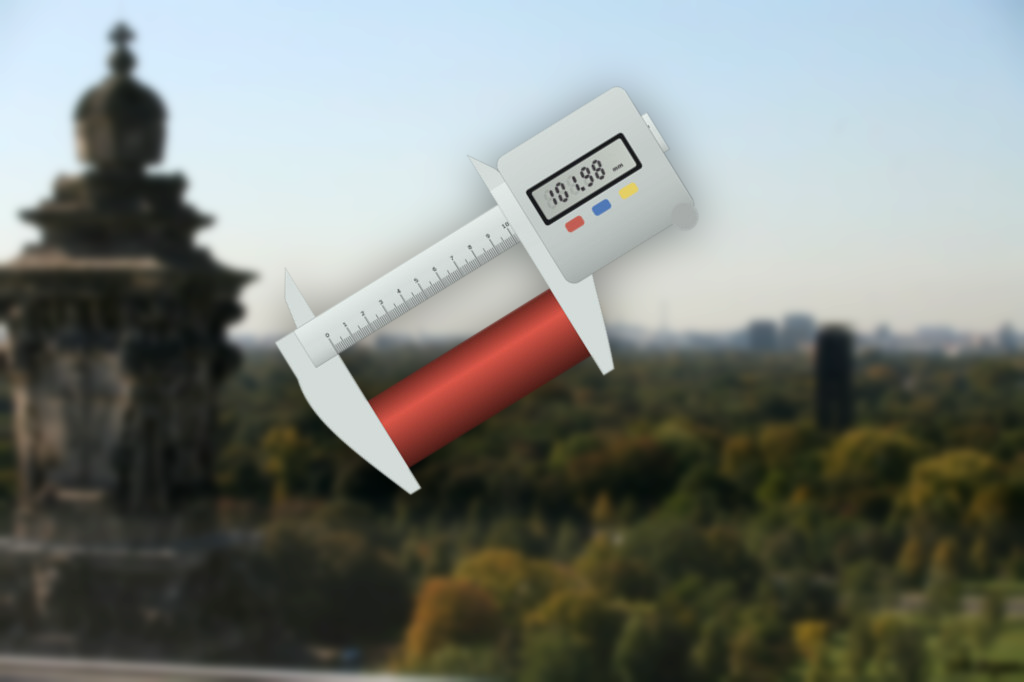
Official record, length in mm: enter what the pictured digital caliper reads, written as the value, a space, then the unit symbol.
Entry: 101.98 mm
